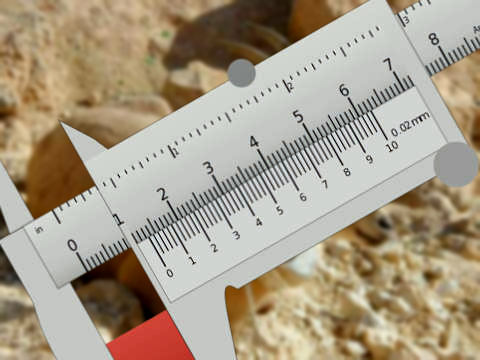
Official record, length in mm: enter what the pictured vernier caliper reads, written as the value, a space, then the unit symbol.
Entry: 13.5 mm
